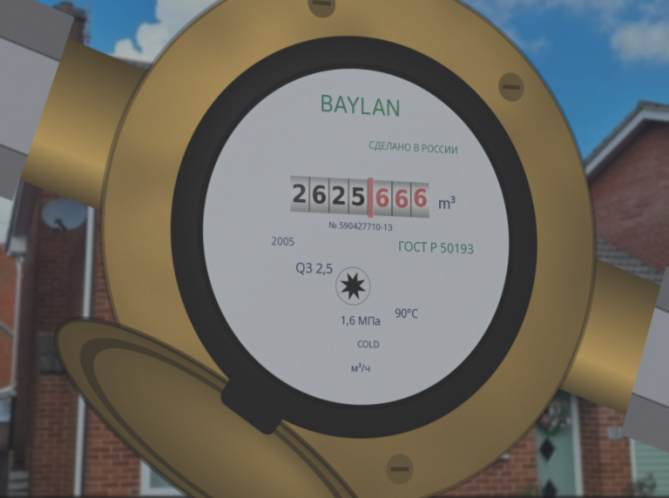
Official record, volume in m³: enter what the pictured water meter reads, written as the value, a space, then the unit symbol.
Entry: 2625.666 m³
